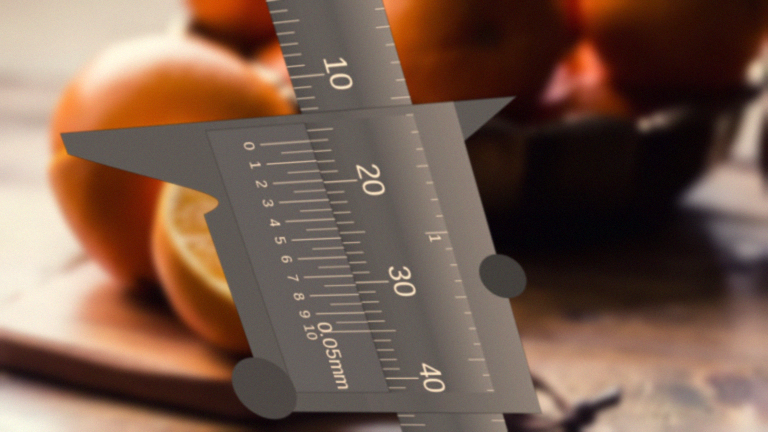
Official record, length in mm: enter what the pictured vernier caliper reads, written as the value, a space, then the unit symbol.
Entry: 16.0 mm
